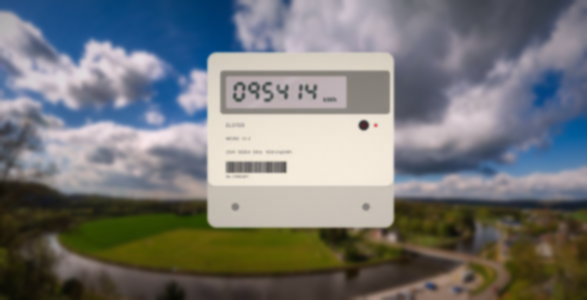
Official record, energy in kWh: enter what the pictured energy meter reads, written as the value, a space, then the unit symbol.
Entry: 95414 kWh
